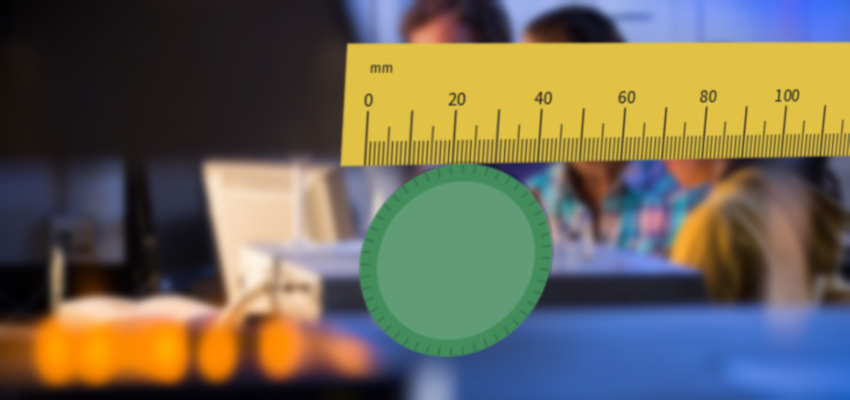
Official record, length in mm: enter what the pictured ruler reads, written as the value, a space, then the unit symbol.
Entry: 45 mm
